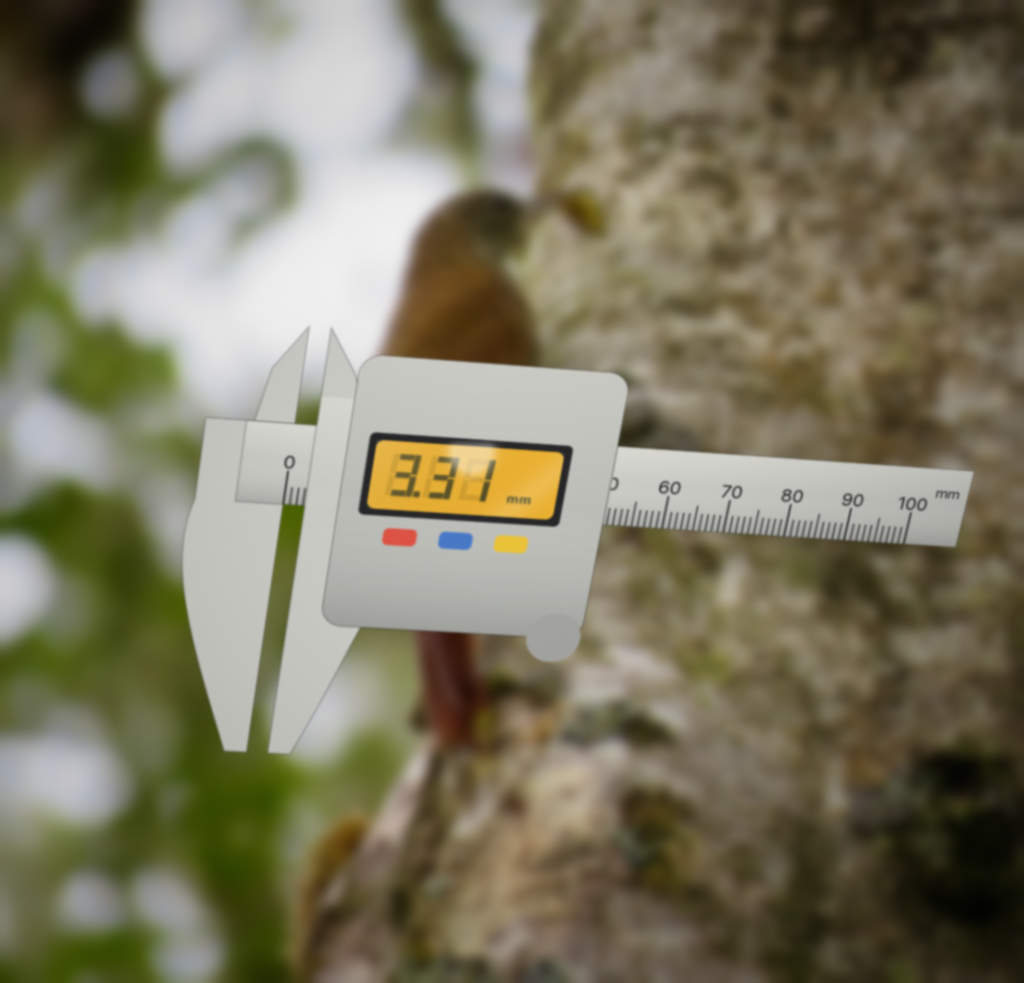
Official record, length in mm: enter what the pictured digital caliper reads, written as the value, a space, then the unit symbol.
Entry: 3.31 mm
